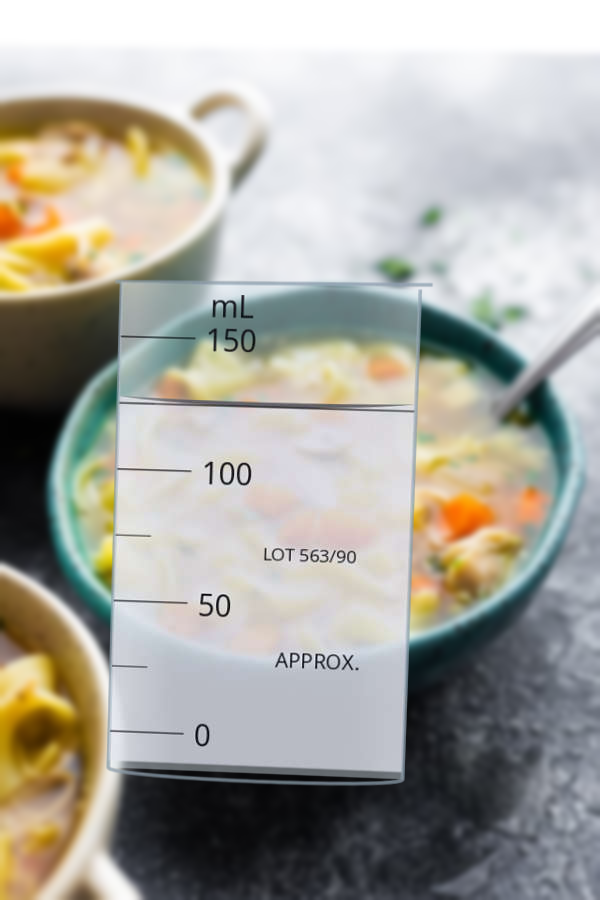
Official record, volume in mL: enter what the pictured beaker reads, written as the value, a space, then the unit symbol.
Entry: 125 mL
